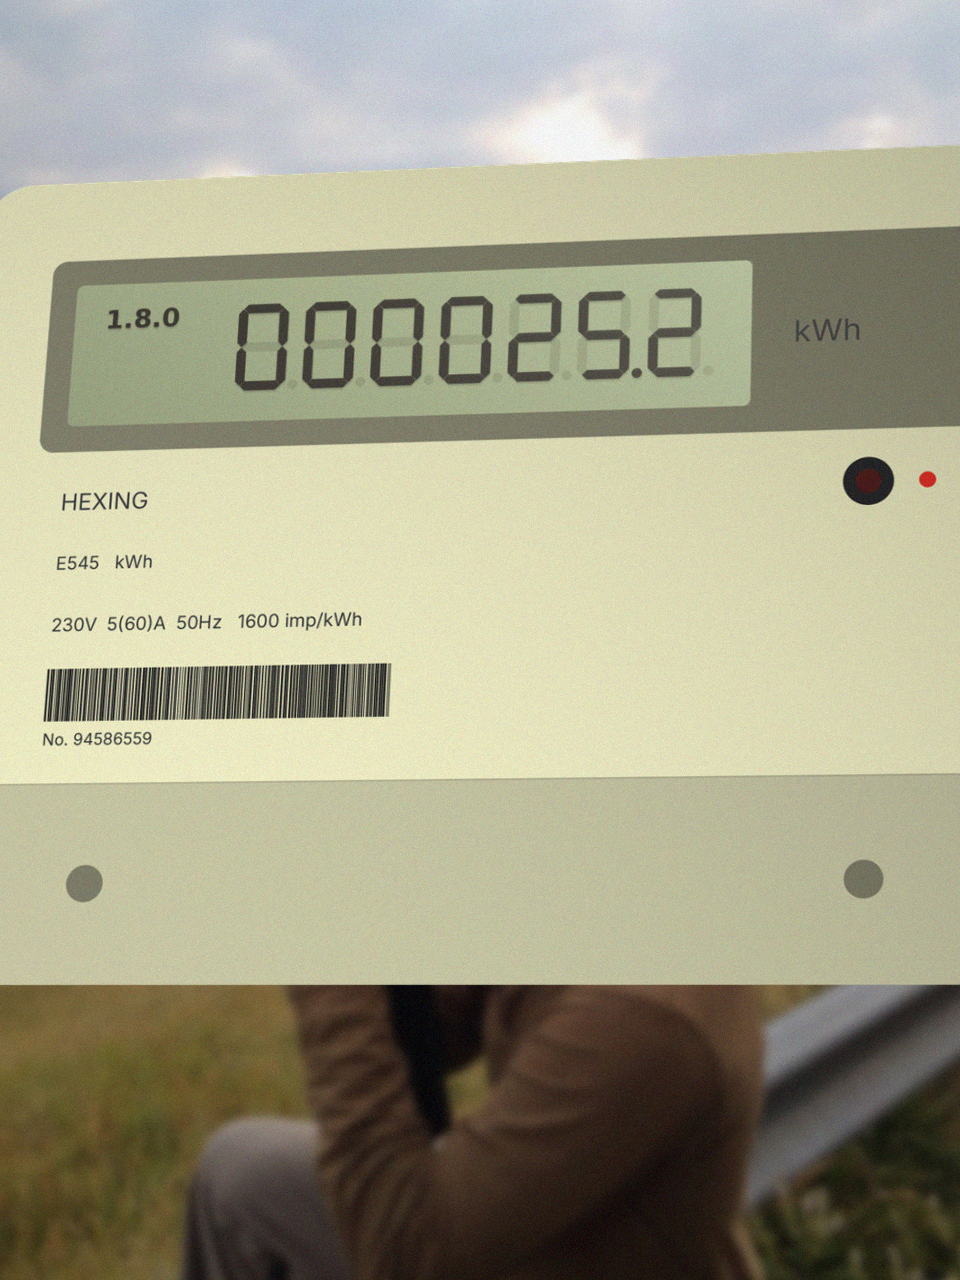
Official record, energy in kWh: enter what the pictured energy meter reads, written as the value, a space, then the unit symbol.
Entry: 25.2 kWh
